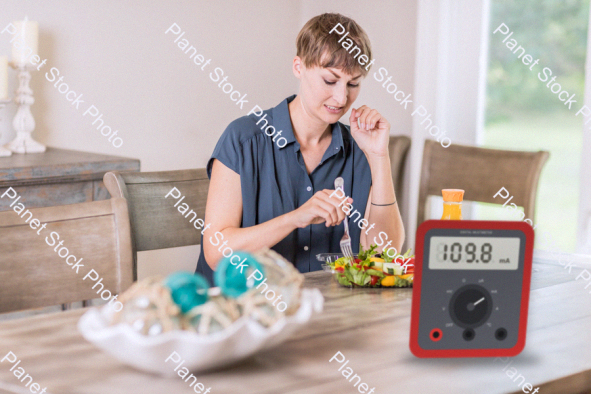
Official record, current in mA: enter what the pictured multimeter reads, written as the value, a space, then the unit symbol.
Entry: 109.8 mA
